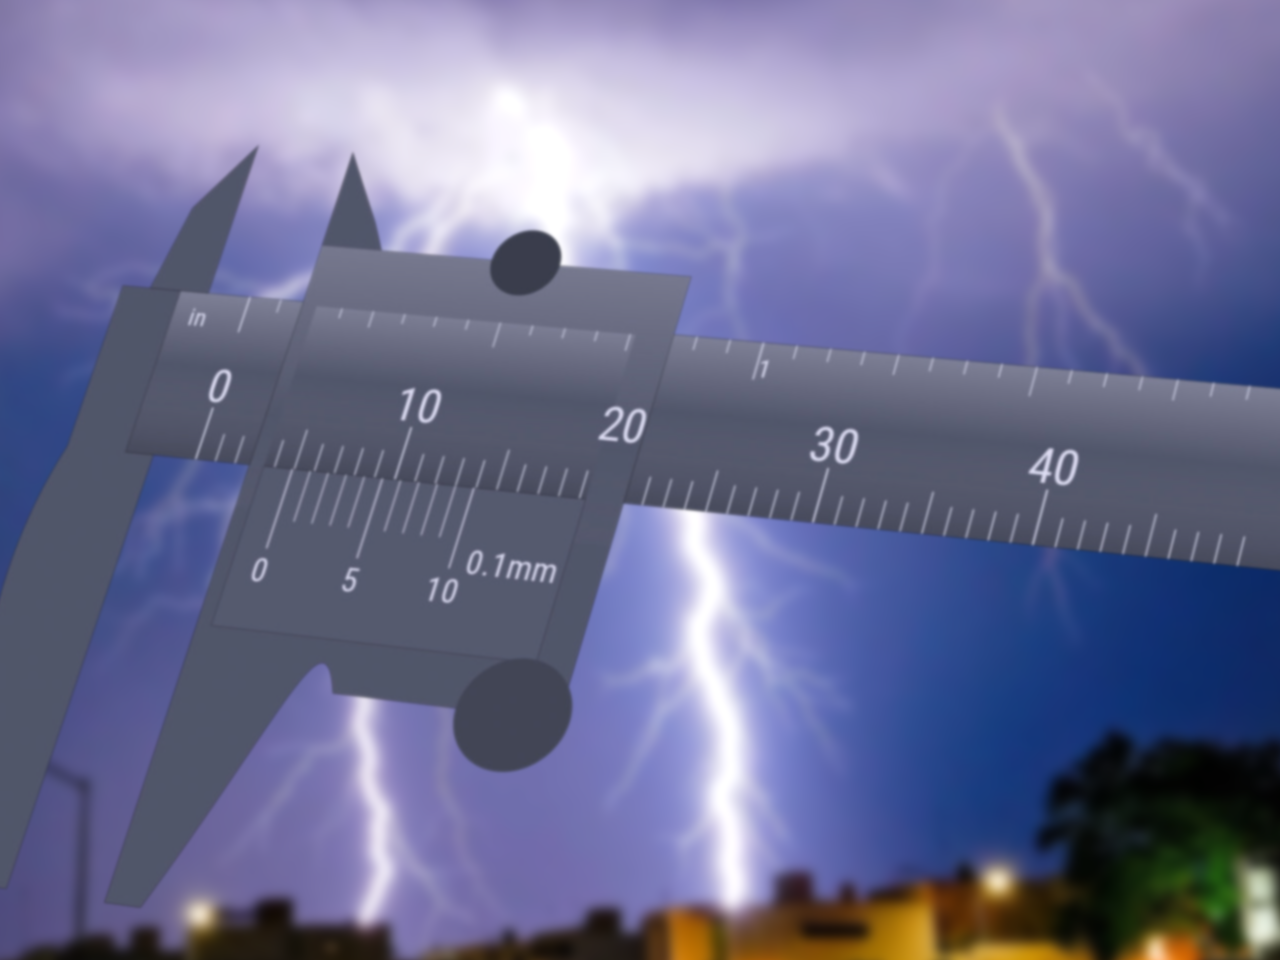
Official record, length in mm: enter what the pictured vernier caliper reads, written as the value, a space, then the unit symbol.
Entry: 4.9 mm
